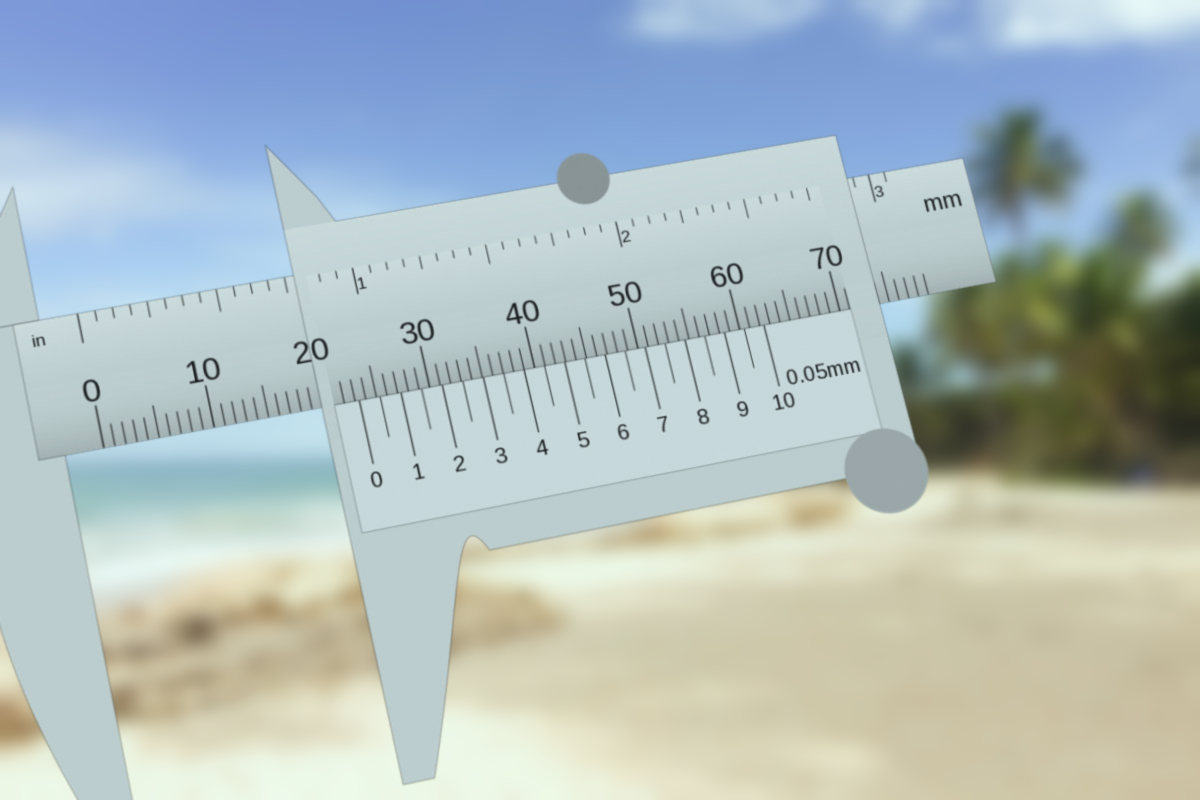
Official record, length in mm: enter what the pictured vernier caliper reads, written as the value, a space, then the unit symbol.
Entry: 23.4 mm
